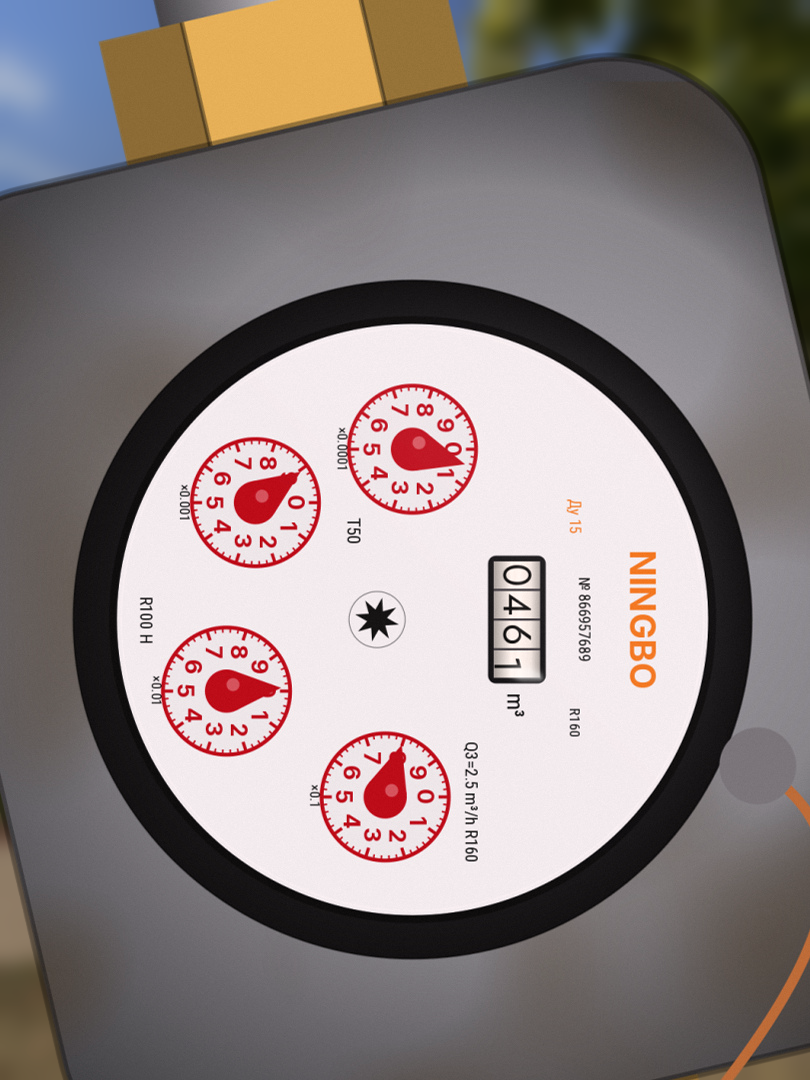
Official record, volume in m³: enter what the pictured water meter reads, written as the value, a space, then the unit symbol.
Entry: 460.7990 m³
